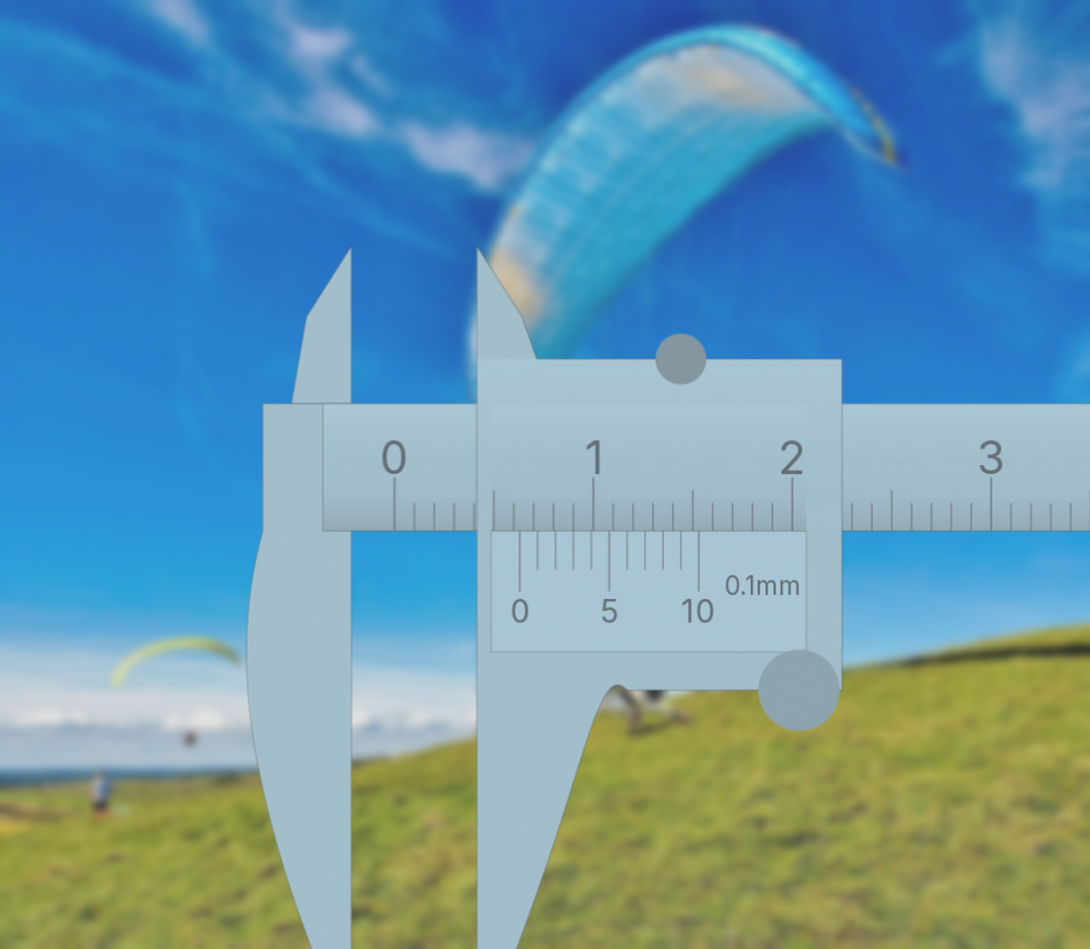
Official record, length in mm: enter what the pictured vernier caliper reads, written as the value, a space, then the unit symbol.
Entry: 6.3 mm
